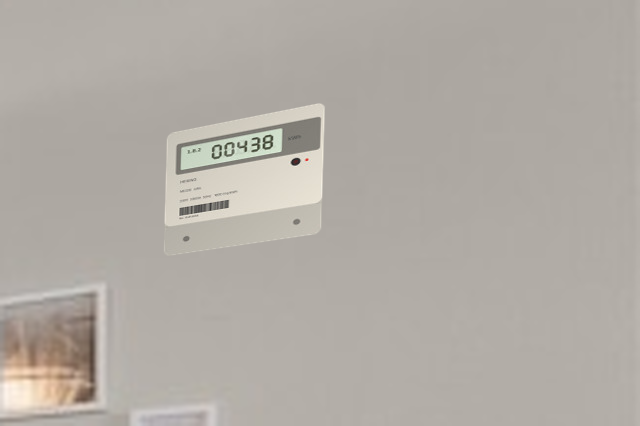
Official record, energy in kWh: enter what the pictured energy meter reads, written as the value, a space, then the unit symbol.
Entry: 438 kWh
